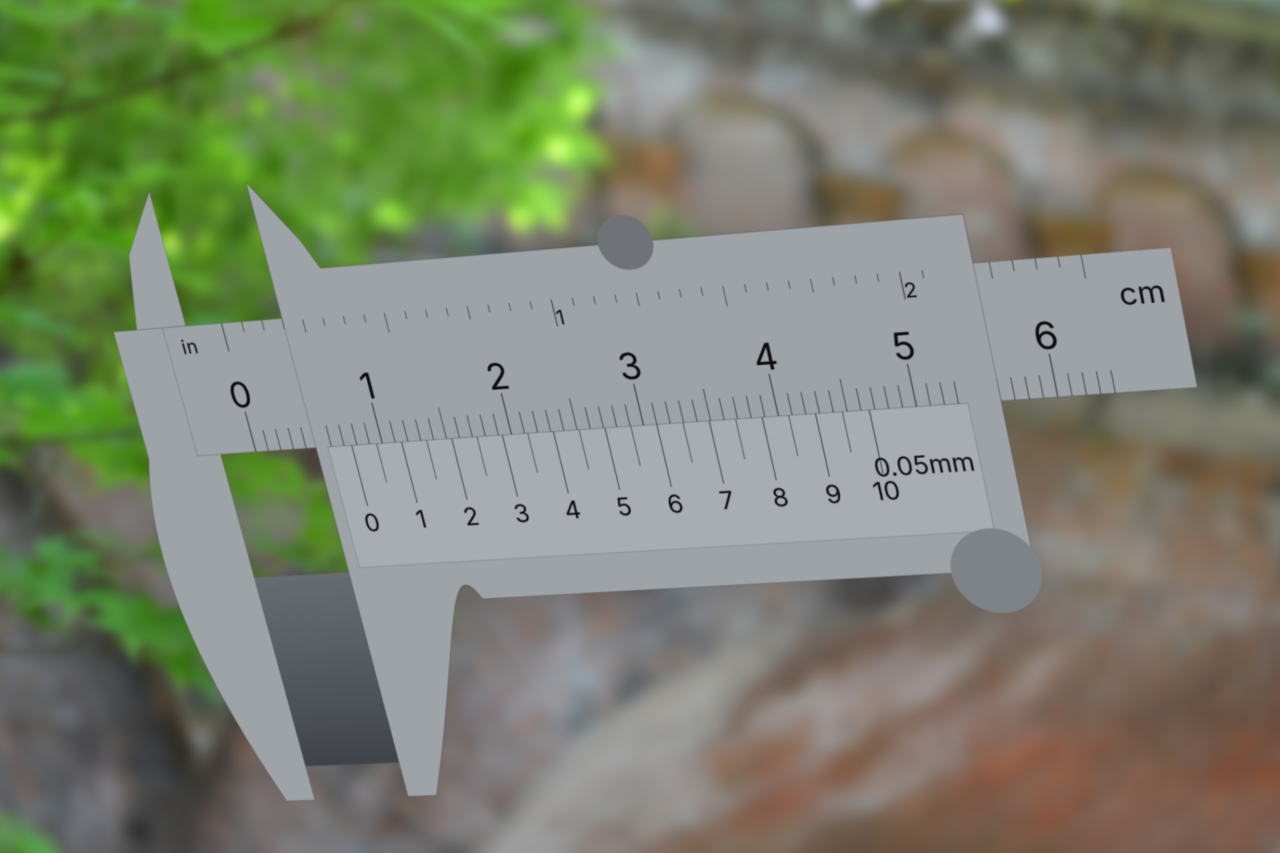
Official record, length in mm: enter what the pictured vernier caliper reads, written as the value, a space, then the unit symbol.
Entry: 7.6 mm
